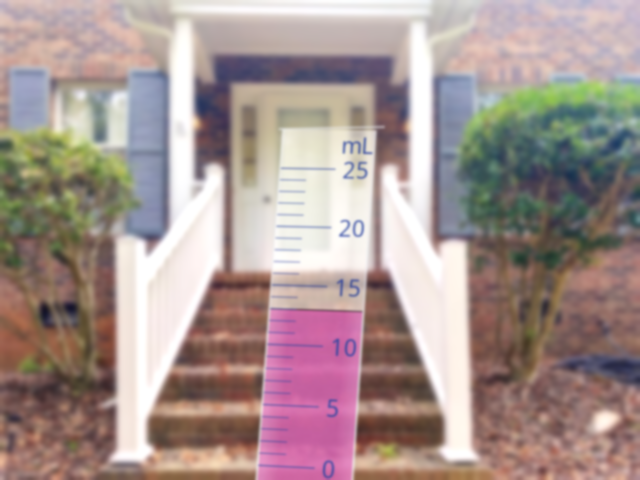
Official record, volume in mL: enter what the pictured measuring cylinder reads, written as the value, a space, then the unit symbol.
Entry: 13 mL
